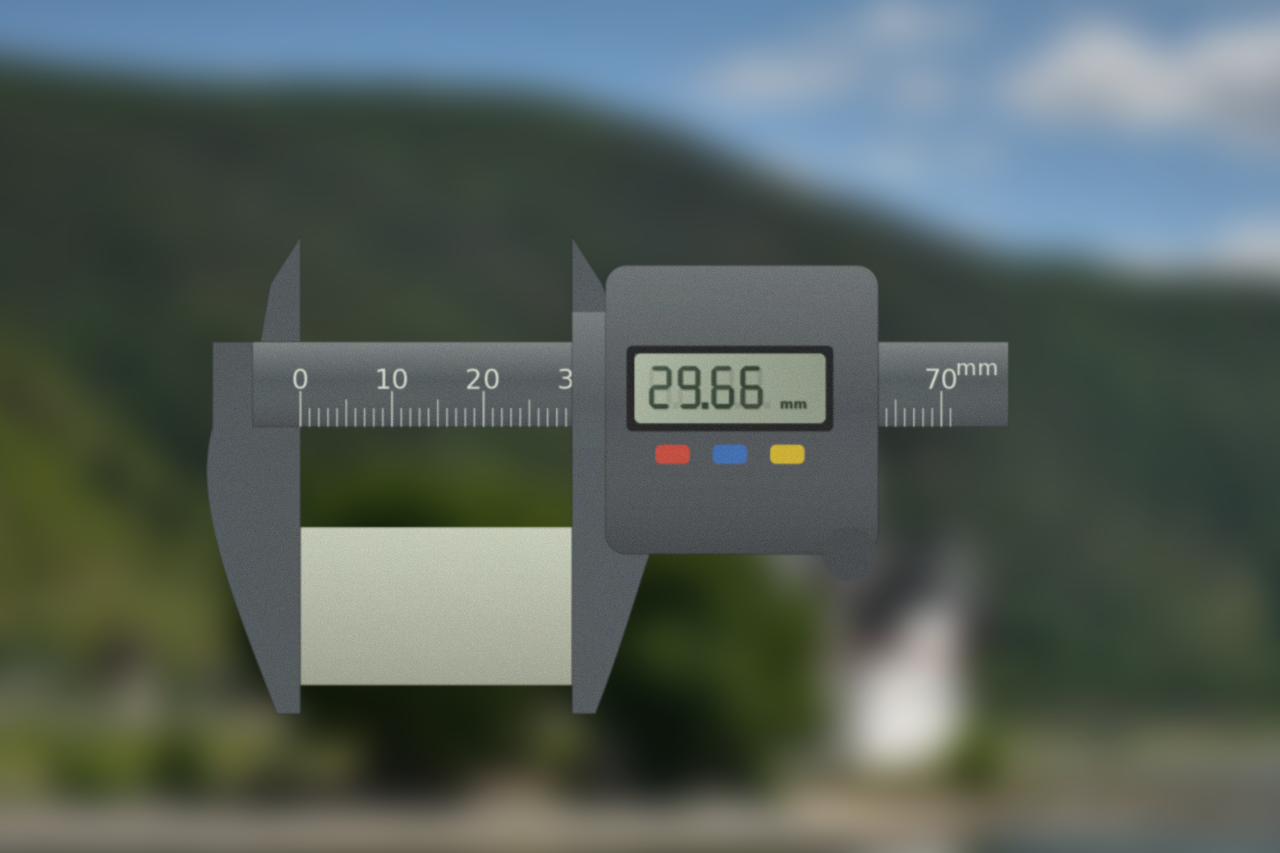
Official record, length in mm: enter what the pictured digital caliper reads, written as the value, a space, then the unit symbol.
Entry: 29.66 mm
